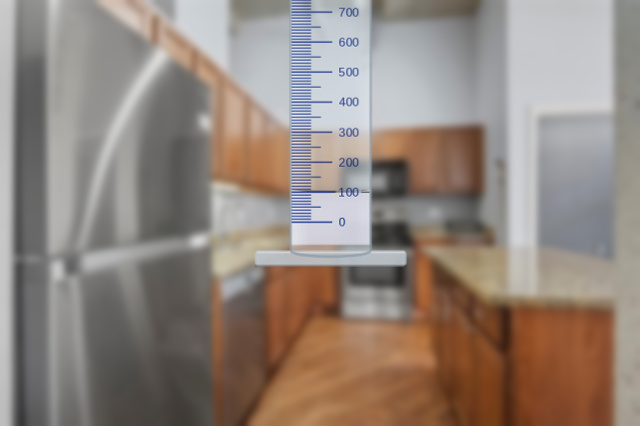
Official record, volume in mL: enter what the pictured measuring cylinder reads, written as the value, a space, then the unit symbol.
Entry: 100 mL
